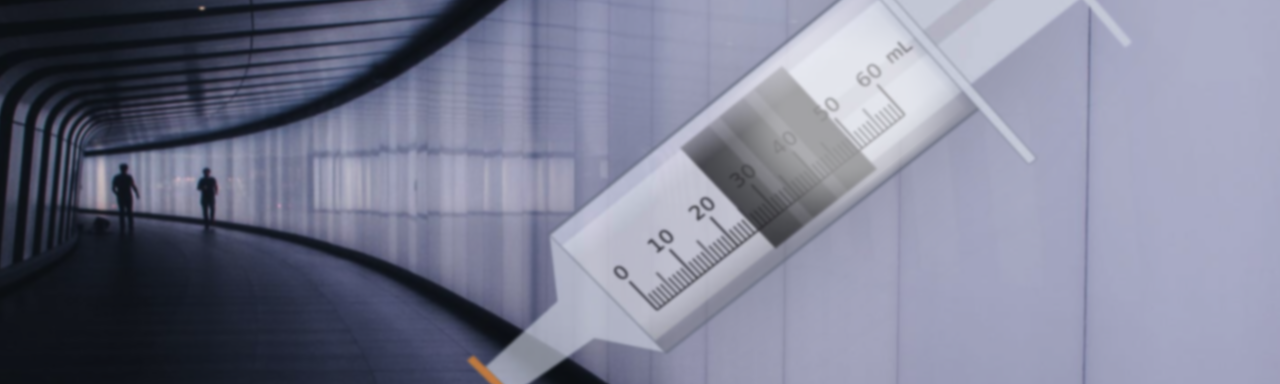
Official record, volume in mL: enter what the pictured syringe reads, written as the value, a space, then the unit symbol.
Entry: 25 mL
